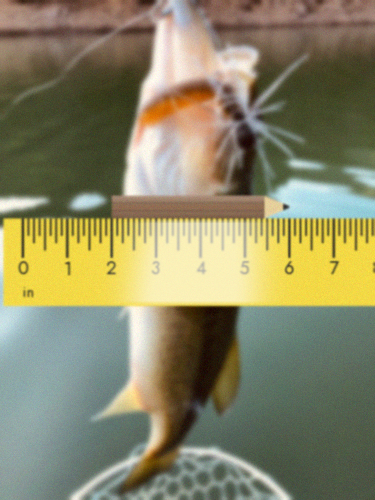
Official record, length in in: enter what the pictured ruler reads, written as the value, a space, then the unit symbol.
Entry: 4 in
